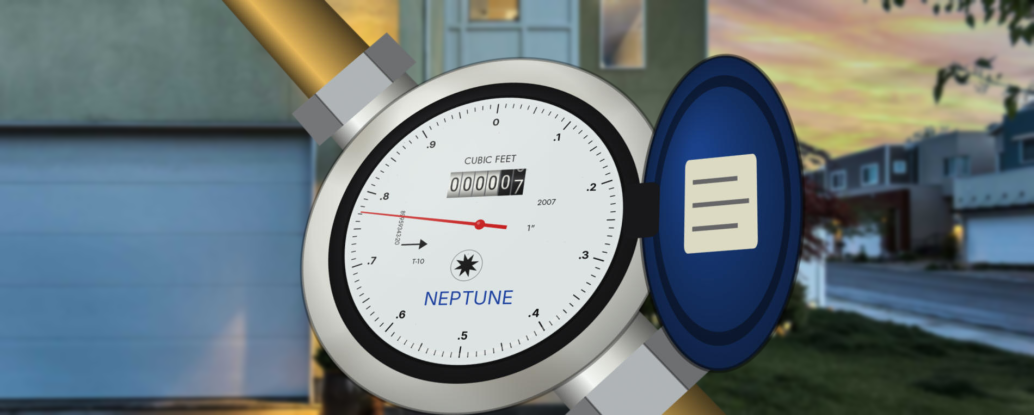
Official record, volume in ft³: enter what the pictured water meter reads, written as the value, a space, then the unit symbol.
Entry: 6.77 ft³
